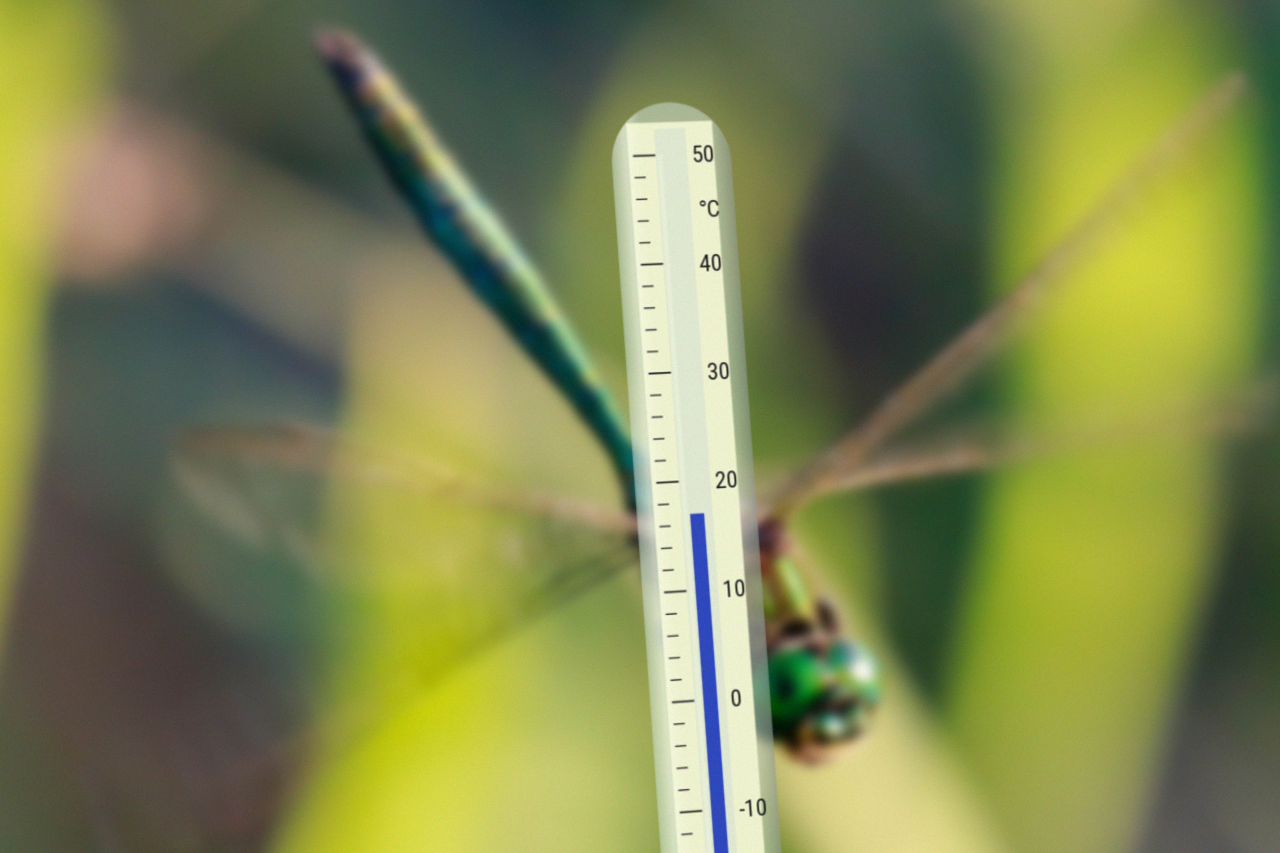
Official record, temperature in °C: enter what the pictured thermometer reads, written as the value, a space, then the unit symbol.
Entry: 17 °C
